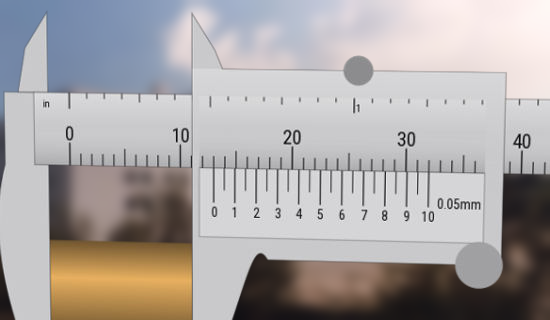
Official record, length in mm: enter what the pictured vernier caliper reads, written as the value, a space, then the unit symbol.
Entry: 13.0 mm
